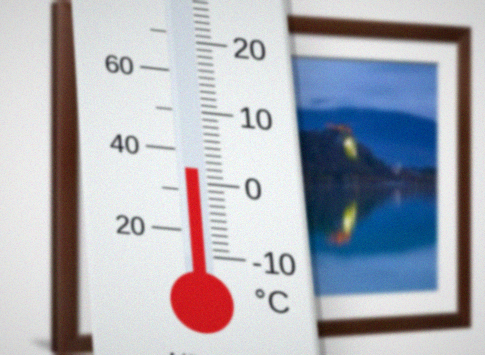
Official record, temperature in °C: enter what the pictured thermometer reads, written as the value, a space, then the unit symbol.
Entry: 2 °C
